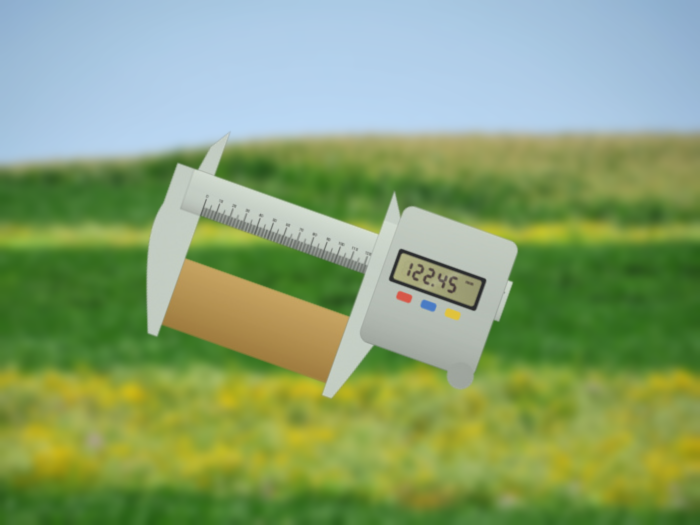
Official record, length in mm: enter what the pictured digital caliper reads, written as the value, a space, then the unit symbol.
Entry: 122.45 mm
